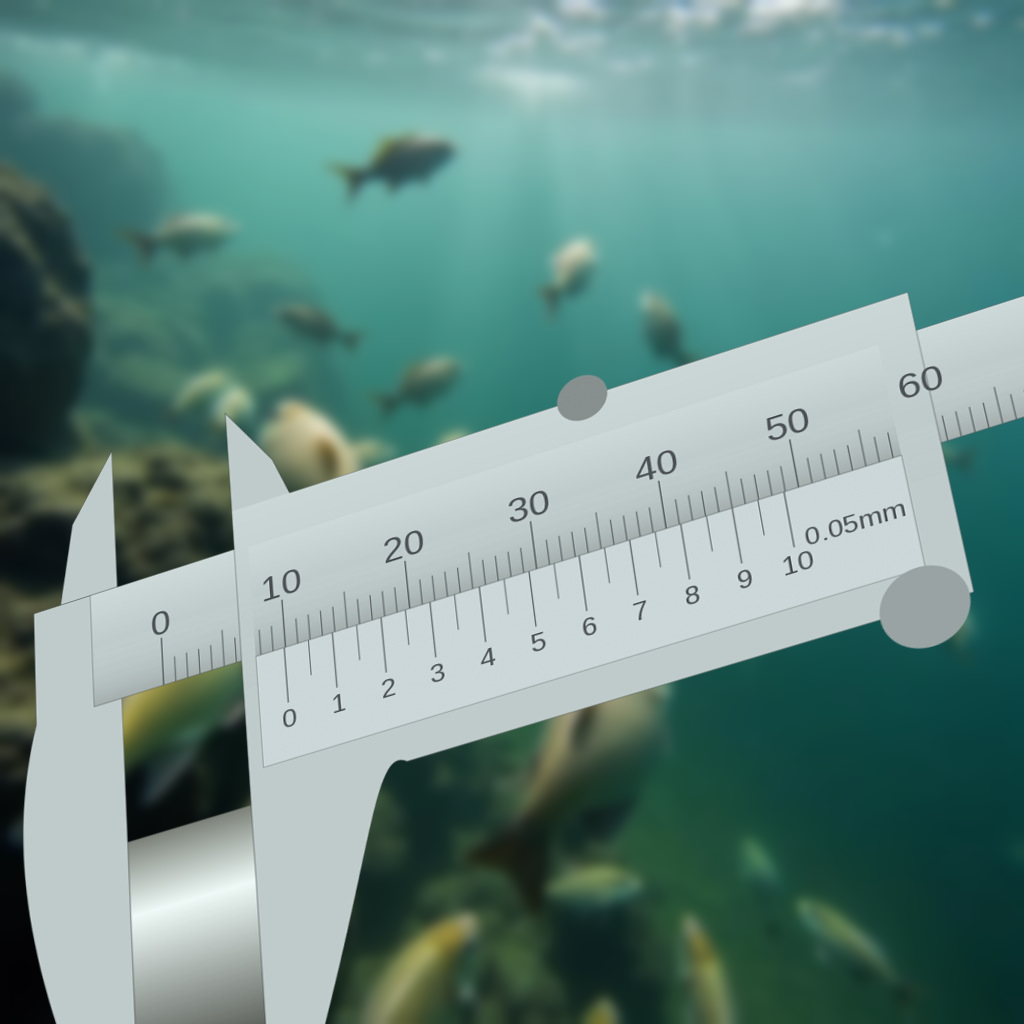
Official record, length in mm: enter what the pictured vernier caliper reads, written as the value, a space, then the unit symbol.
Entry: 9.9 mm
